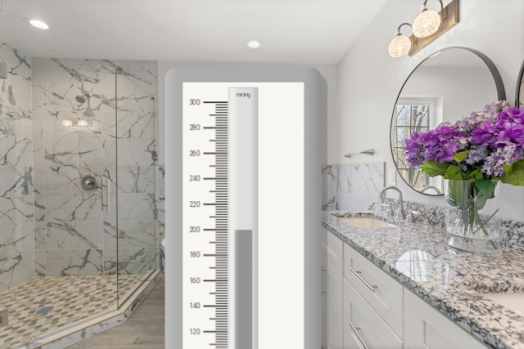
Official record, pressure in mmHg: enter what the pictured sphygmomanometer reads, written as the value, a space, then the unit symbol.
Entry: 200 mmHg
